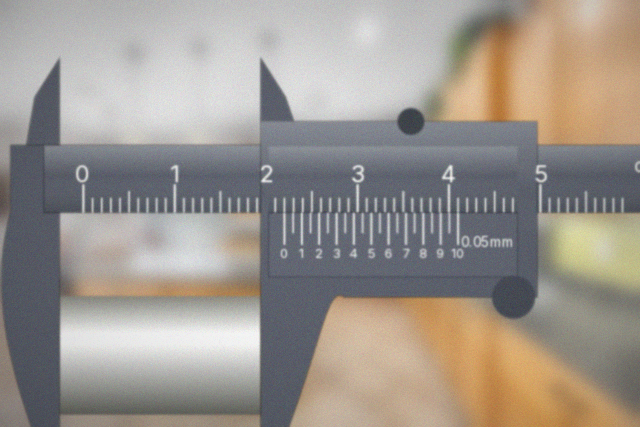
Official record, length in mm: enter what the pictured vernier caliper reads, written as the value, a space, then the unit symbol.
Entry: 22.0 mm
